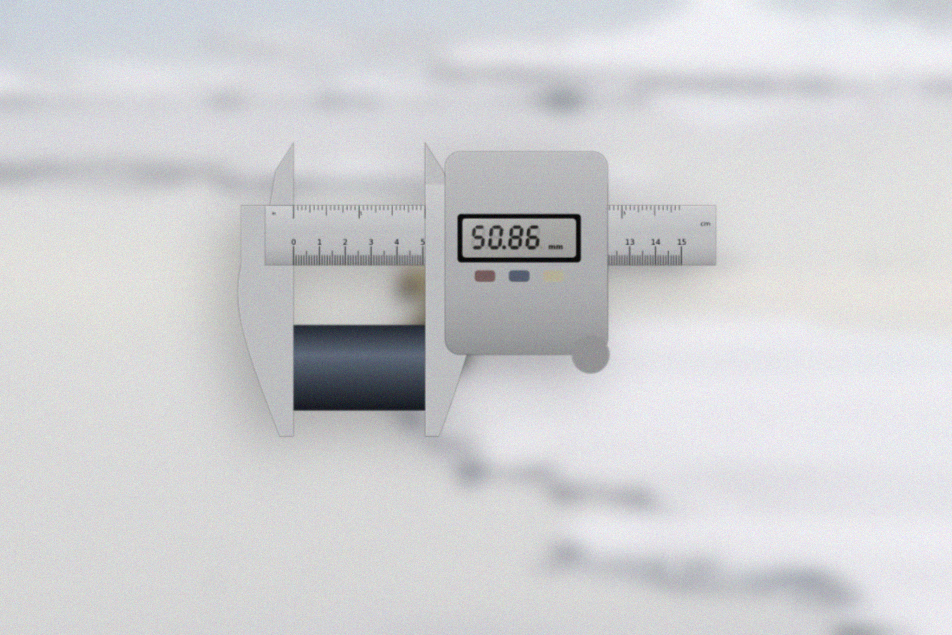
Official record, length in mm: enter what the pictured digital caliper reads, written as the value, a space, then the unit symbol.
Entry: 50.86 mm
